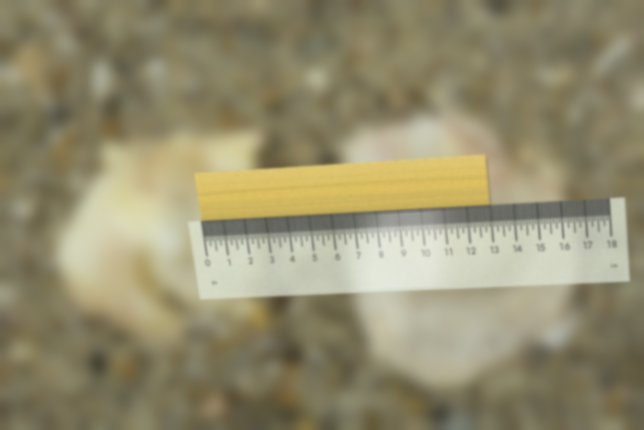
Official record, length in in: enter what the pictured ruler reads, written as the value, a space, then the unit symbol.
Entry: 13 in
